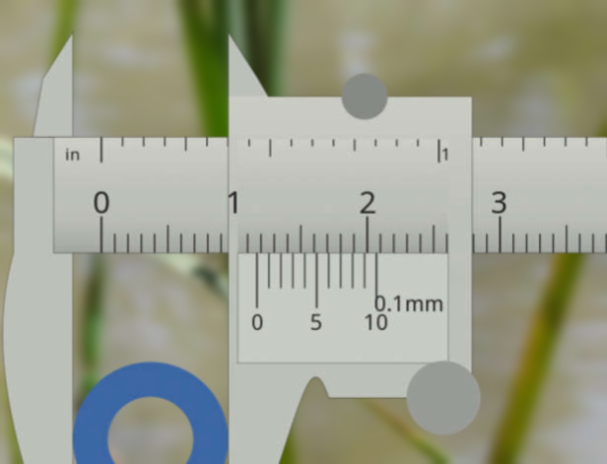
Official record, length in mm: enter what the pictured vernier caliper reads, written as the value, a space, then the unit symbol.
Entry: 11.7 mm
